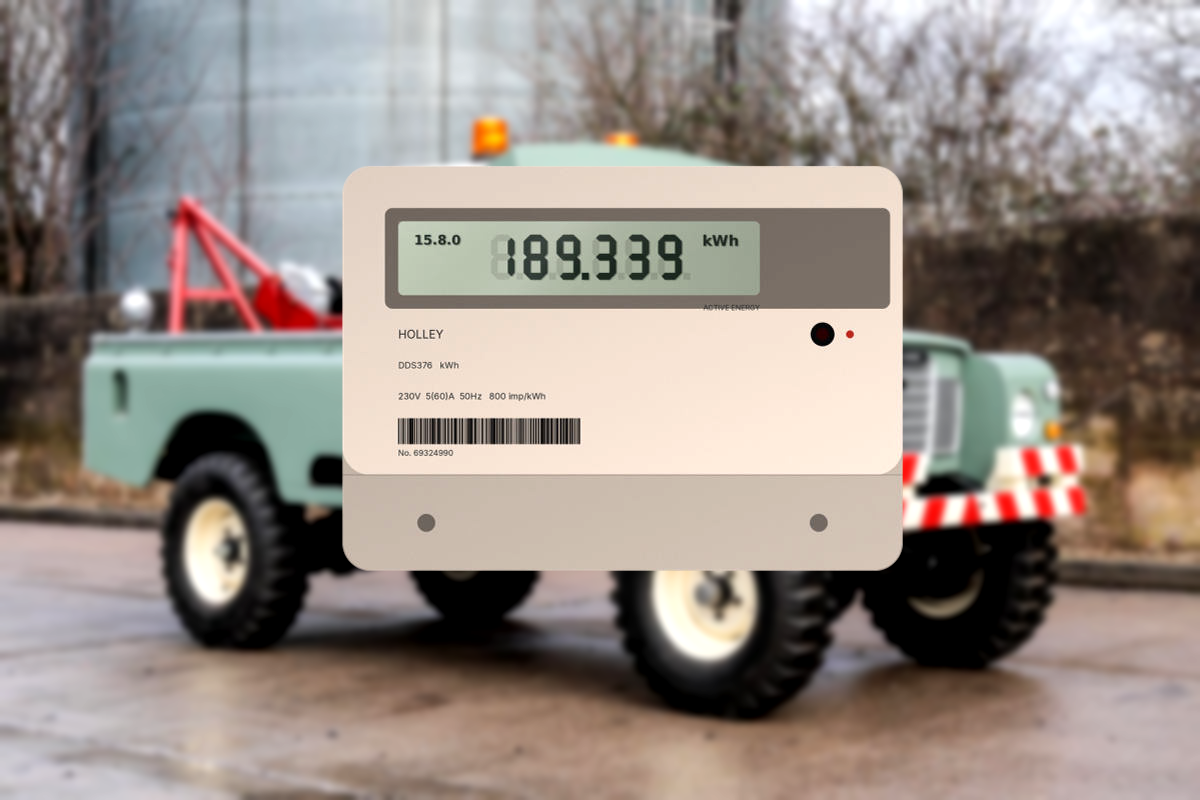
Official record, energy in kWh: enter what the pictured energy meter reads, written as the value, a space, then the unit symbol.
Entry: 189.339 kWh
